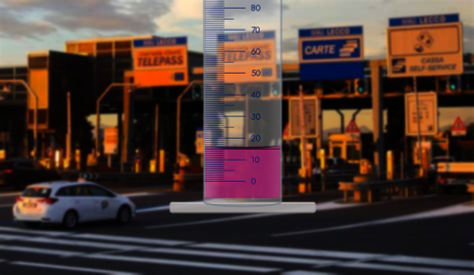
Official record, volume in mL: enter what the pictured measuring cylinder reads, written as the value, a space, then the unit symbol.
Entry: 15 mL
